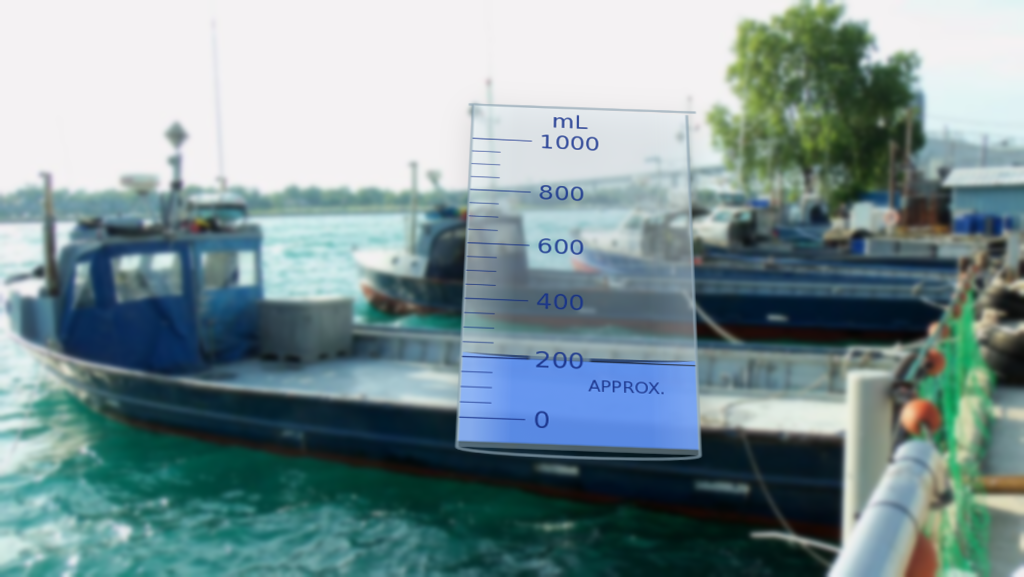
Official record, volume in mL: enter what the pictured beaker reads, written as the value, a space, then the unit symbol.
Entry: 200 mL
